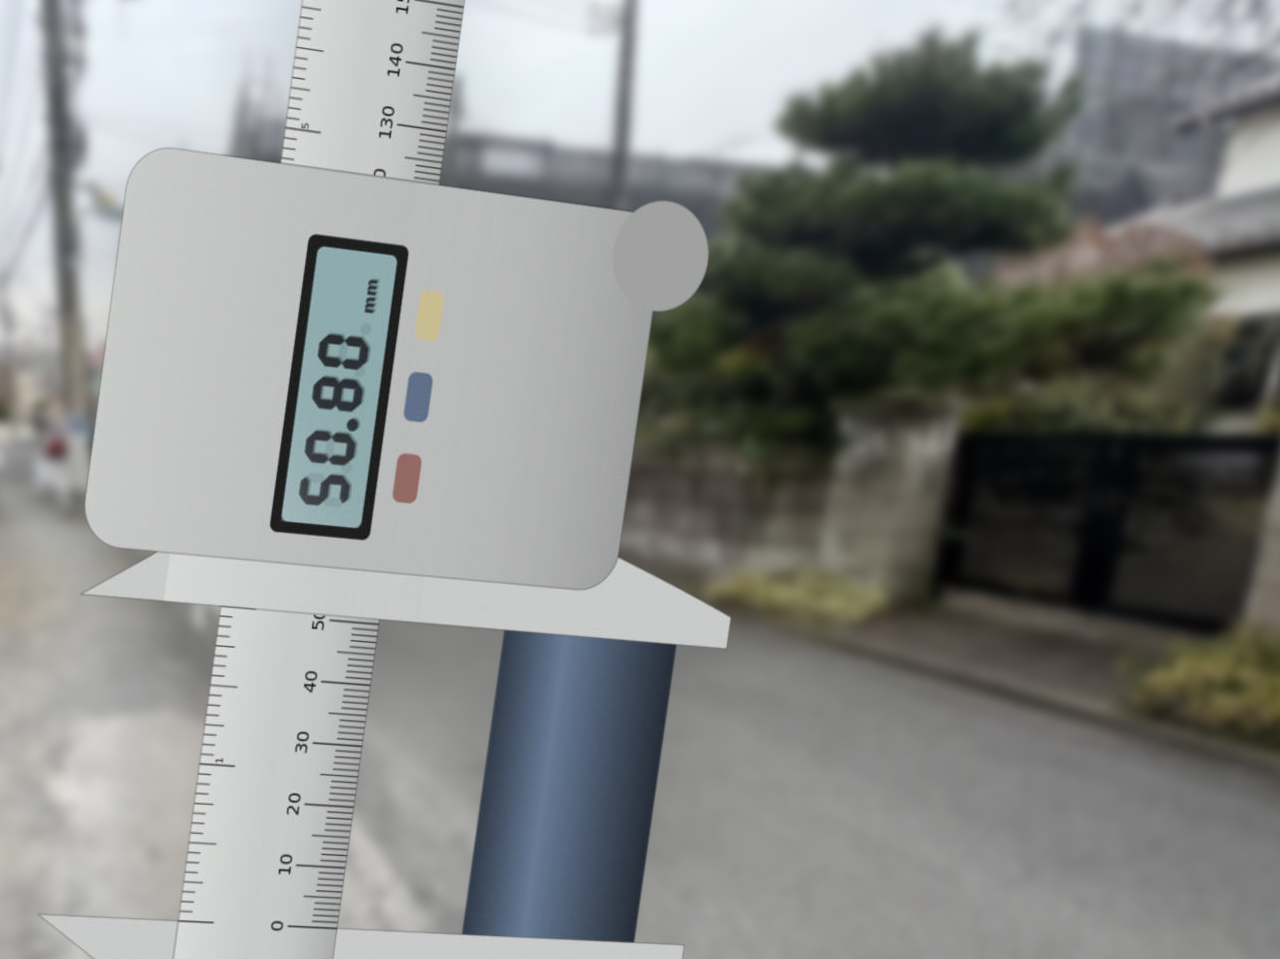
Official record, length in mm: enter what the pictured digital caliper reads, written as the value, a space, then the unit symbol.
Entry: 50.80 mm
